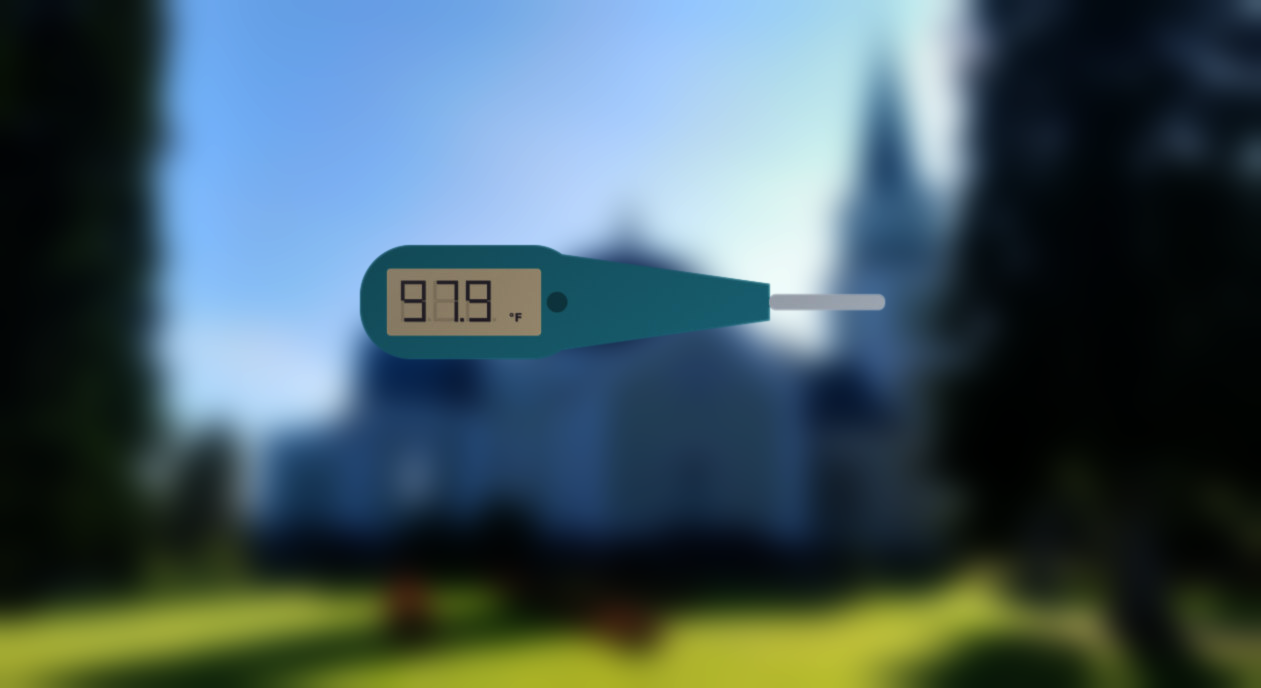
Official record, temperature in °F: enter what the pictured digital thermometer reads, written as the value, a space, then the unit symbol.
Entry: 97.9 °F
